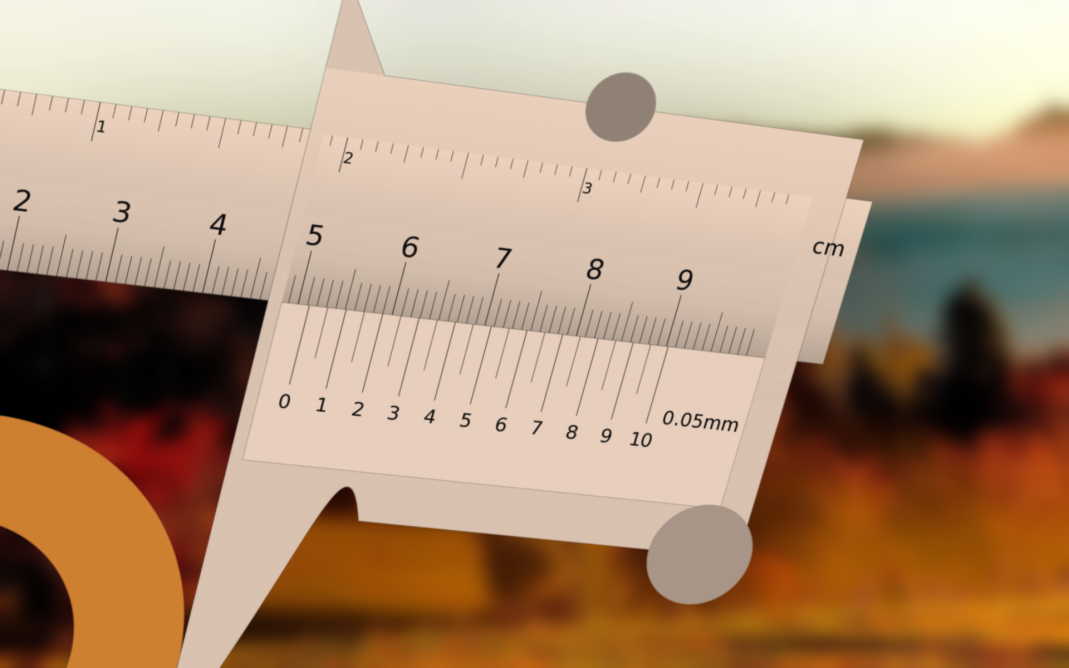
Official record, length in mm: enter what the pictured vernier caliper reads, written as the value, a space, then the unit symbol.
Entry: 51.2 mm
